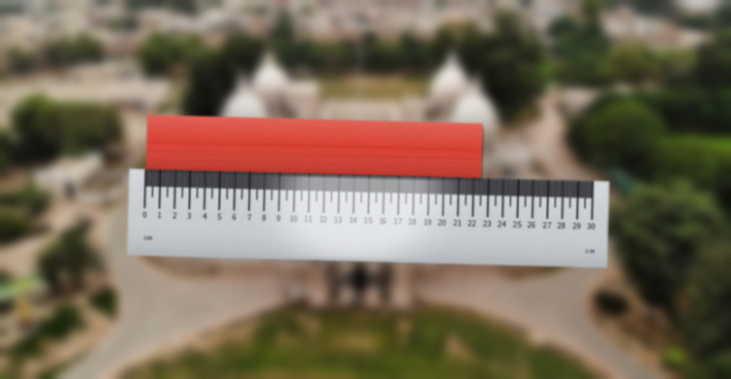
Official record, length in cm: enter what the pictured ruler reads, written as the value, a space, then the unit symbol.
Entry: 22.5 cm
